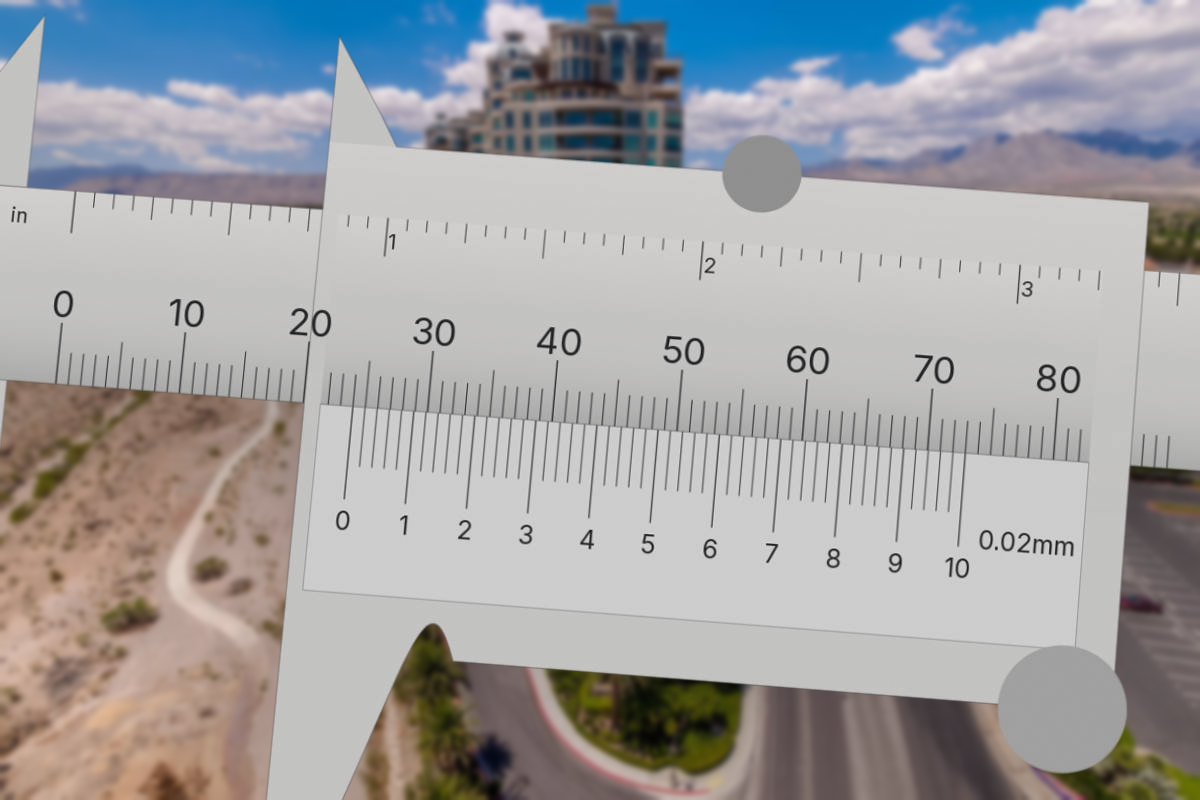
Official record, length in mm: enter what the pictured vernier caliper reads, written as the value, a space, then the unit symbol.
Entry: 24.0 mm
